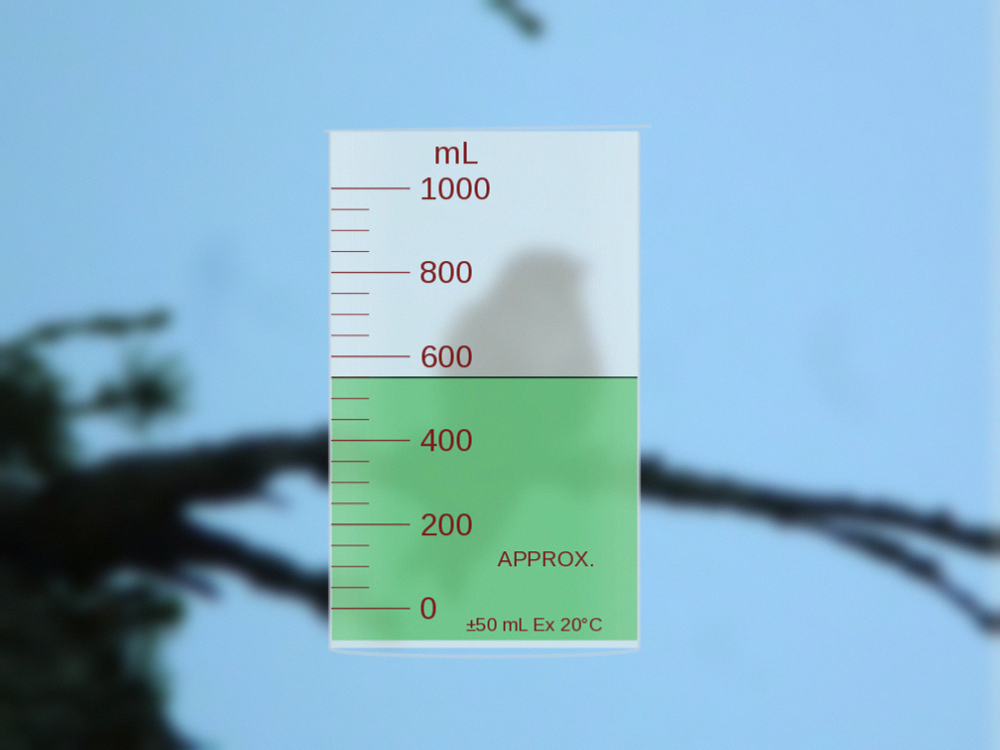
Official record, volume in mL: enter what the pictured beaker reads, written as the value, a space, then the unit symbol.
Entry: 550 mL
